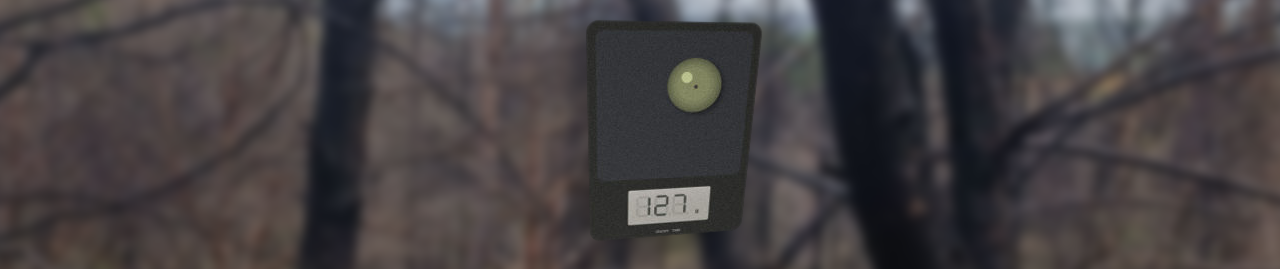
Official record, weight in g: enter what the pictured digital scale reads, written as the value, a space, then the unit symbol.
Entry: 127 g
